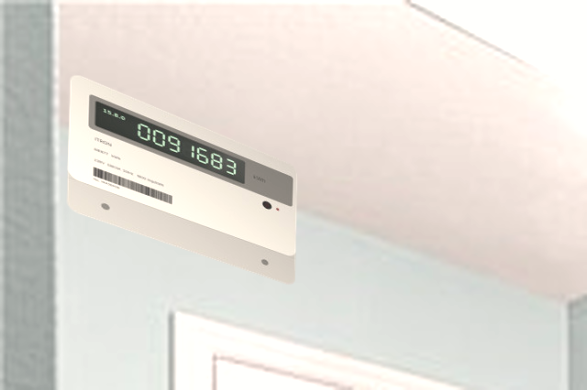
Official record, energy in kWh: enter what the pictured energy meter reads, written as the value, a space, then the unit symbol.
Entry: 91683 kWh
